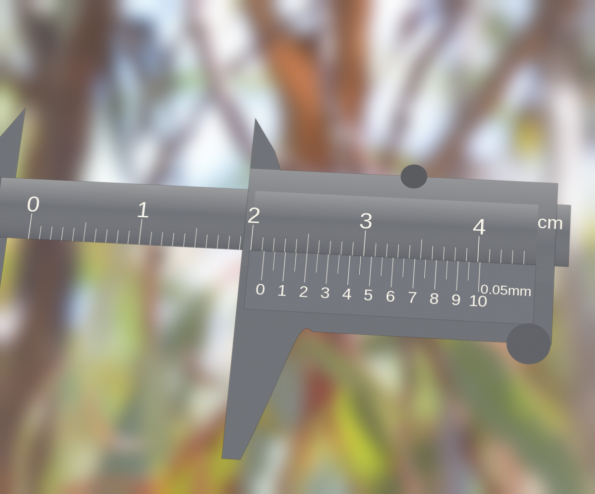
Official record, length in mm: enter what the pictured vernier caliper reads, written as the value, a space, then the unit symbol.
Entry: 21.2 mm
